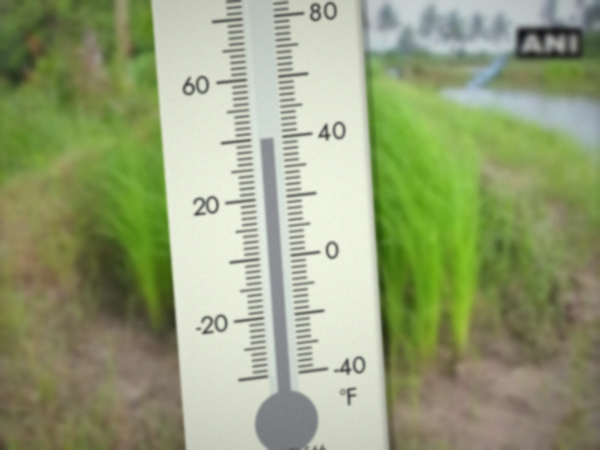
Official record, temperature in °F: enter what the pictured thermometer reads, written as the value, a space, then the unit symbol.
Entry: 40 °F
